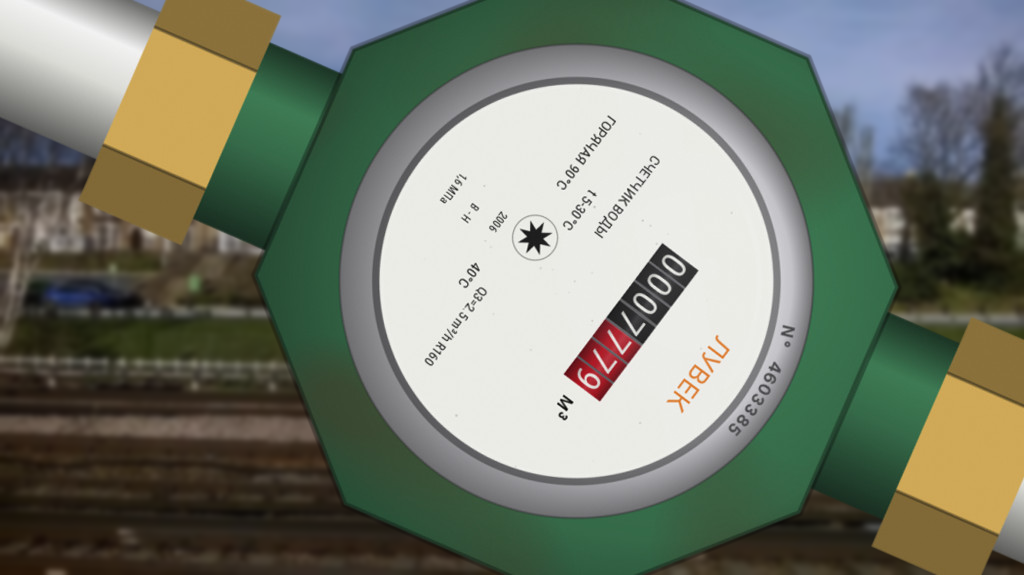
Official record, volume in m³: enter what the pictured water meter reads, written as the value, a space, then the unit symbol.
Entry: 7.779 m³
